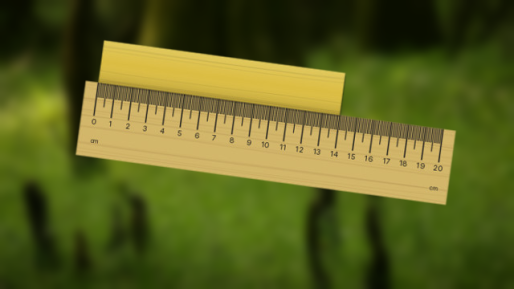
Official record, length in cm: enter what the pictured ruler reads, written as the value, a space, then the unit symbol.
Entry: 14 cm
